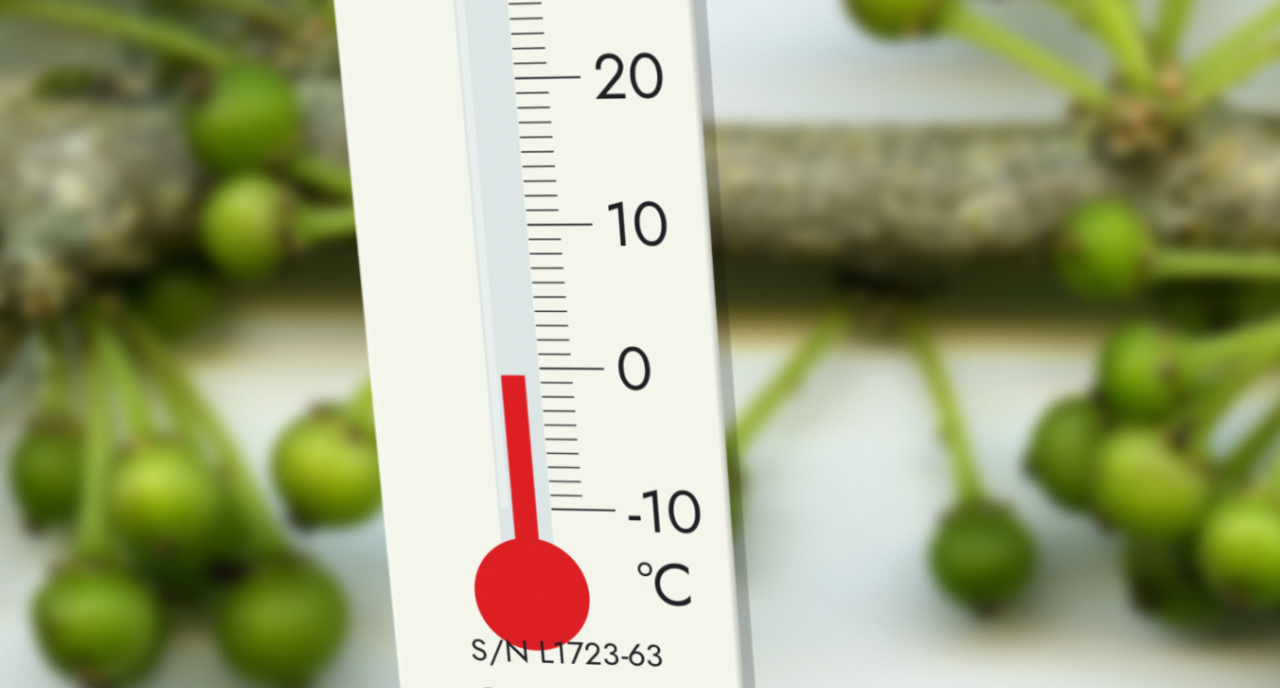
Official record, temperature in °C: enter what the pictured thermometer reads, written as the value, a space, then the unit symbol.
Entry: -0.5 °C
